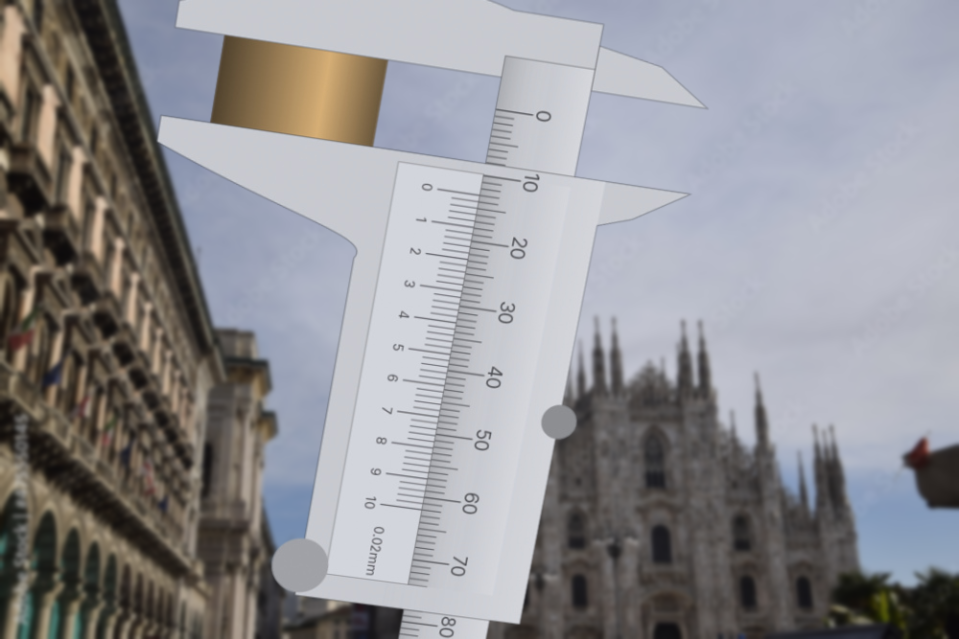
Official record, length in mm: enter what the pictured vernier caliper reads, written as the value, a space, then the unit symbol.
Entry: 13.0 mm
